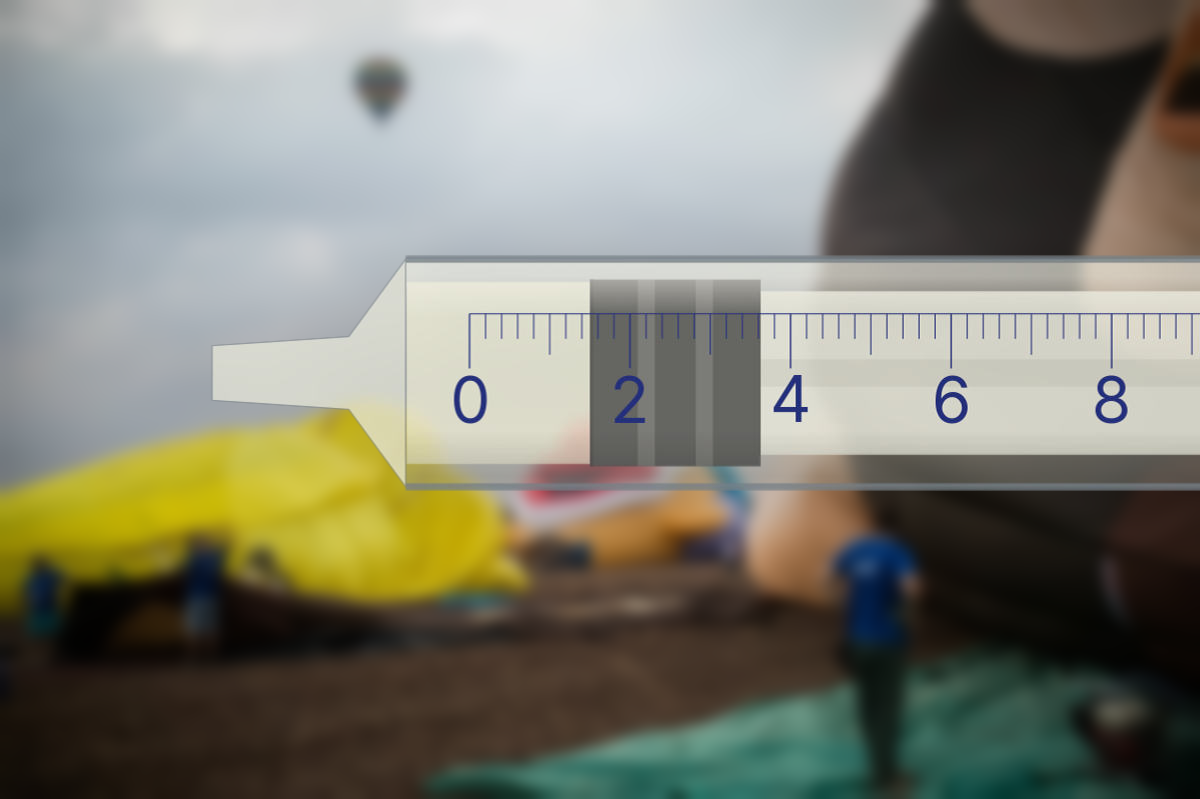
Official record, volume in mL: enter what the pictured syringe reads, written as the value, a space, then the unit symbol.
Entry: 1.5 mL
